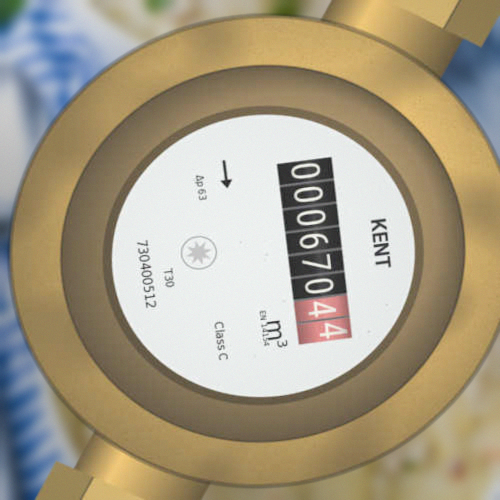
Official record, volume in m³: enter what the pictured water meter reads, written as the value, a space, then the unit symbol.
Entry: 670.44 m³
